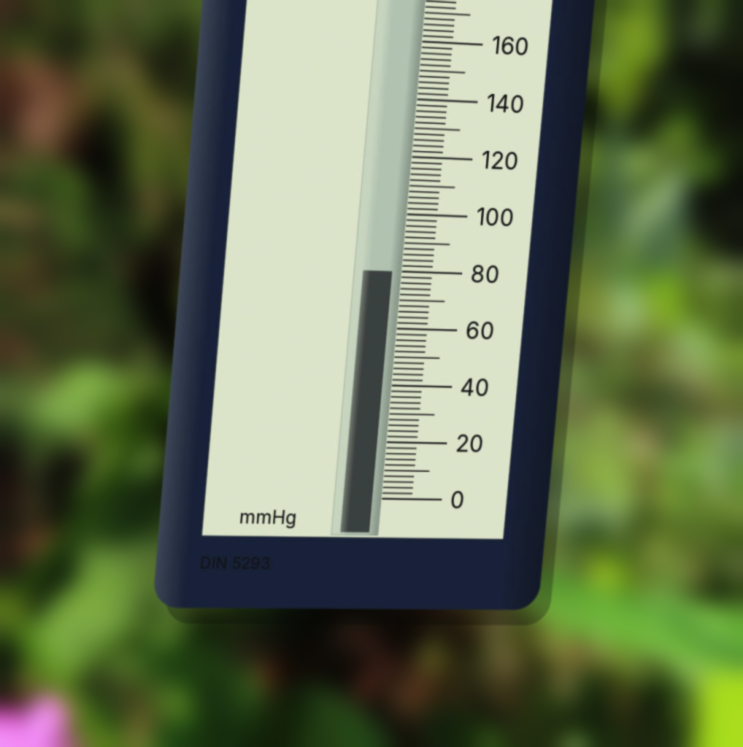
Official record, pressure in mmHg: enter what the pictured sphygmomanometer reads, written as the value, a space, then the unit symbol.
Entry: 80 mmHg
